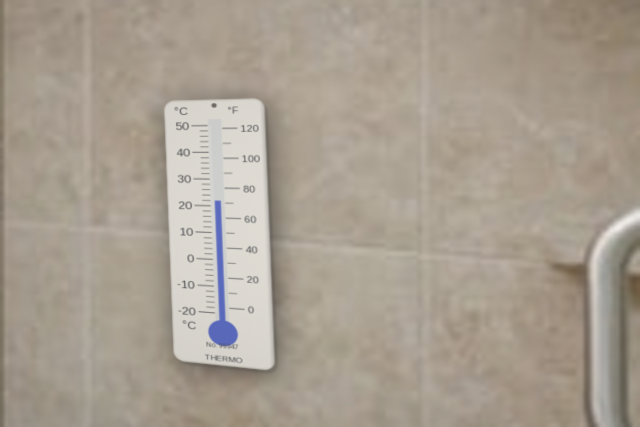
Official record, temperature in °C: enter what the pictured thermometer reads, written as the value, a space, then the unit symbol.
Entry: 22 °C
